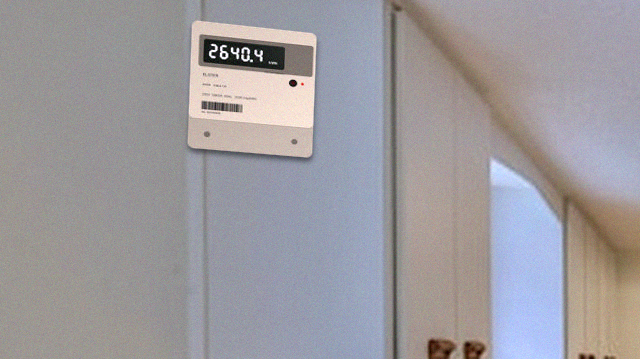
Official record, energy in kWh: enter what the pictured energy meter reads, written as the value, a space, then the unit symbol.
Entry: 2640.4 kWh
